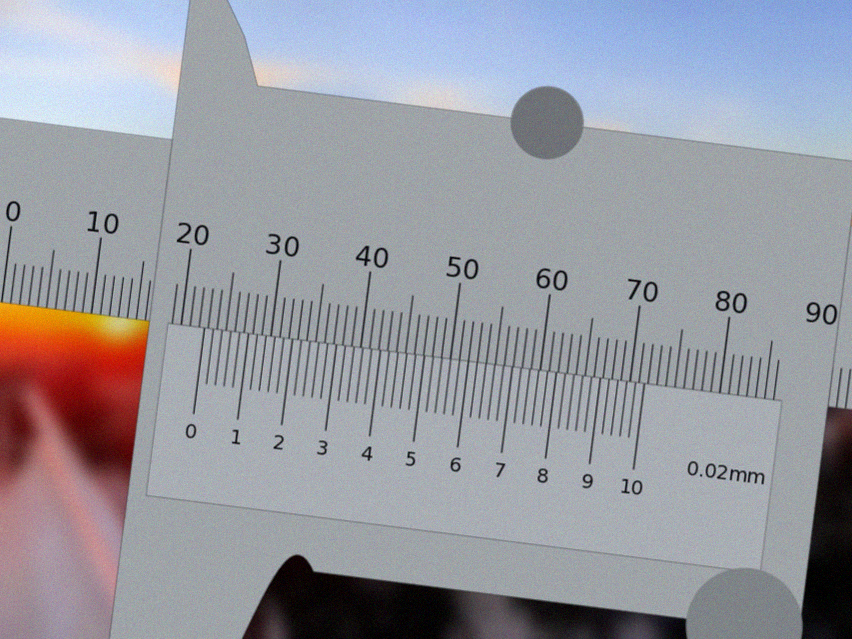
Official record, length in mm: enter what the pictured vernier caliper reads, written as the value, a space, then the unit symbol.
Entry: 22.6 mm
